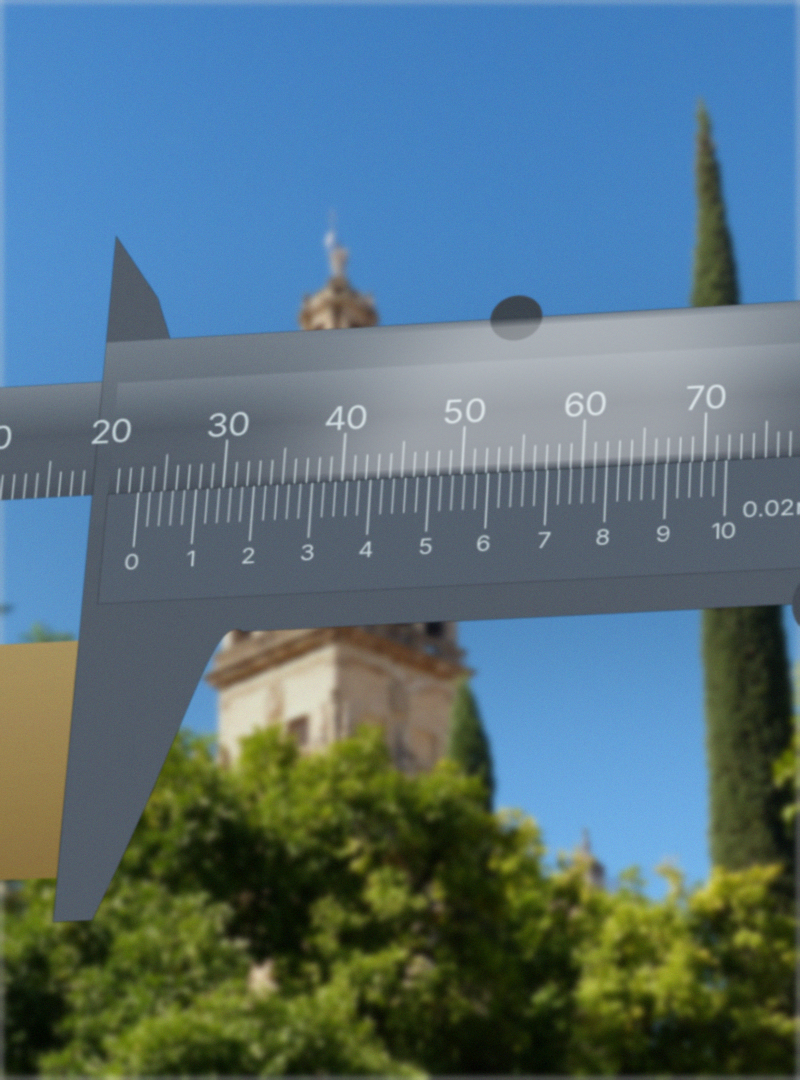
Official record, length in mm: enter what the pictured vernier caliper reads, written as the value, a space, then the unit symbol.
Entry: 22.8 mm
